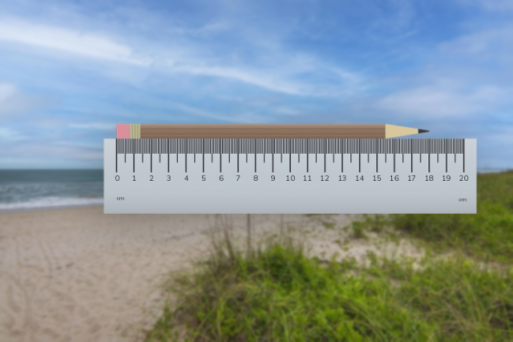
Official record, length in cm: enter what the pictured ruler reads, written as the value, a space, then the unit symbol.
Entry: 18 cm
